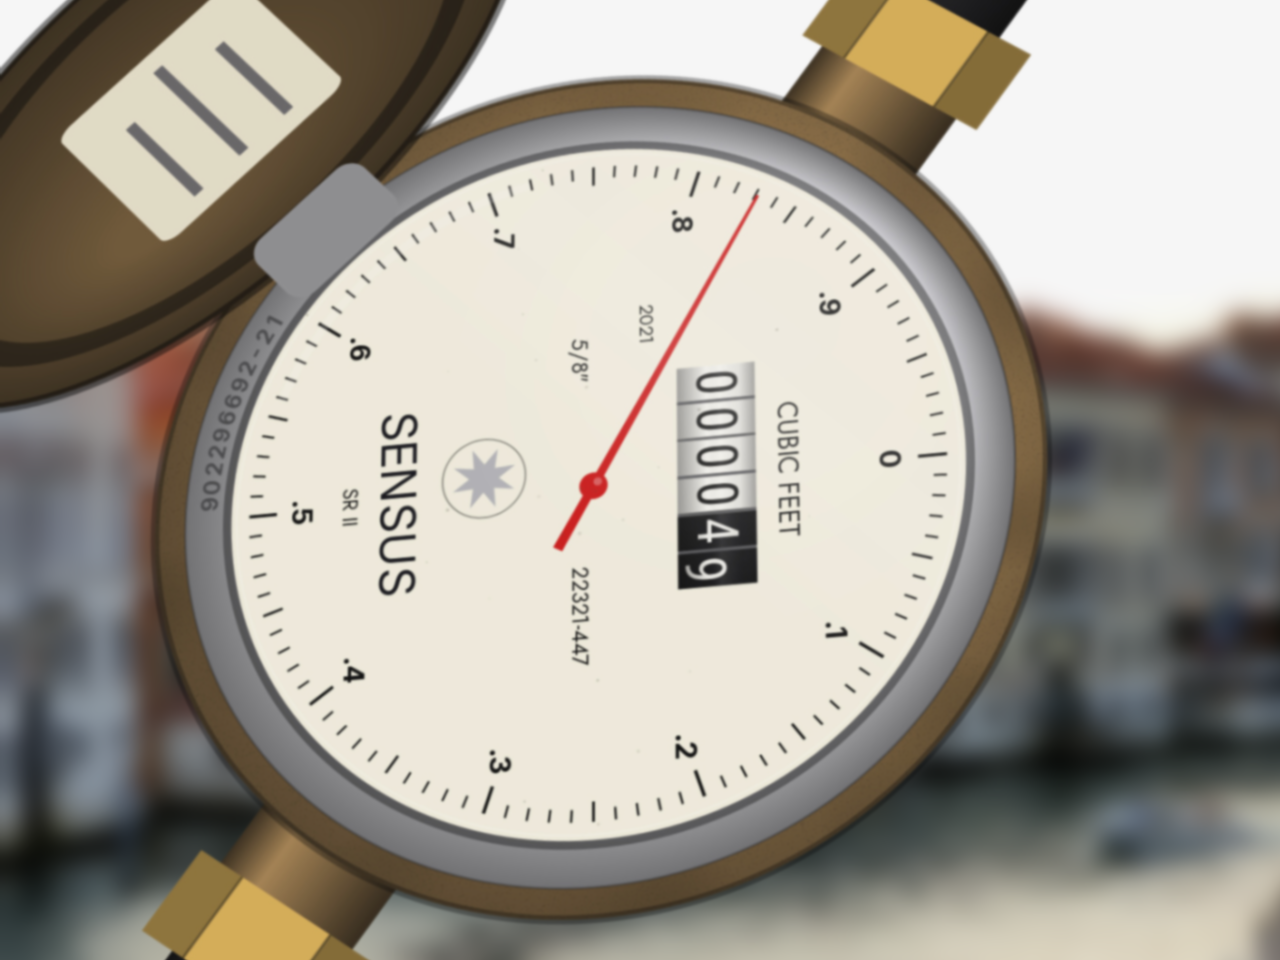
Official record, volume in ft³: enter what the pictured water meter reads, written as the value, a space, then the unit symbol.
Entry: 48.83 ft³
